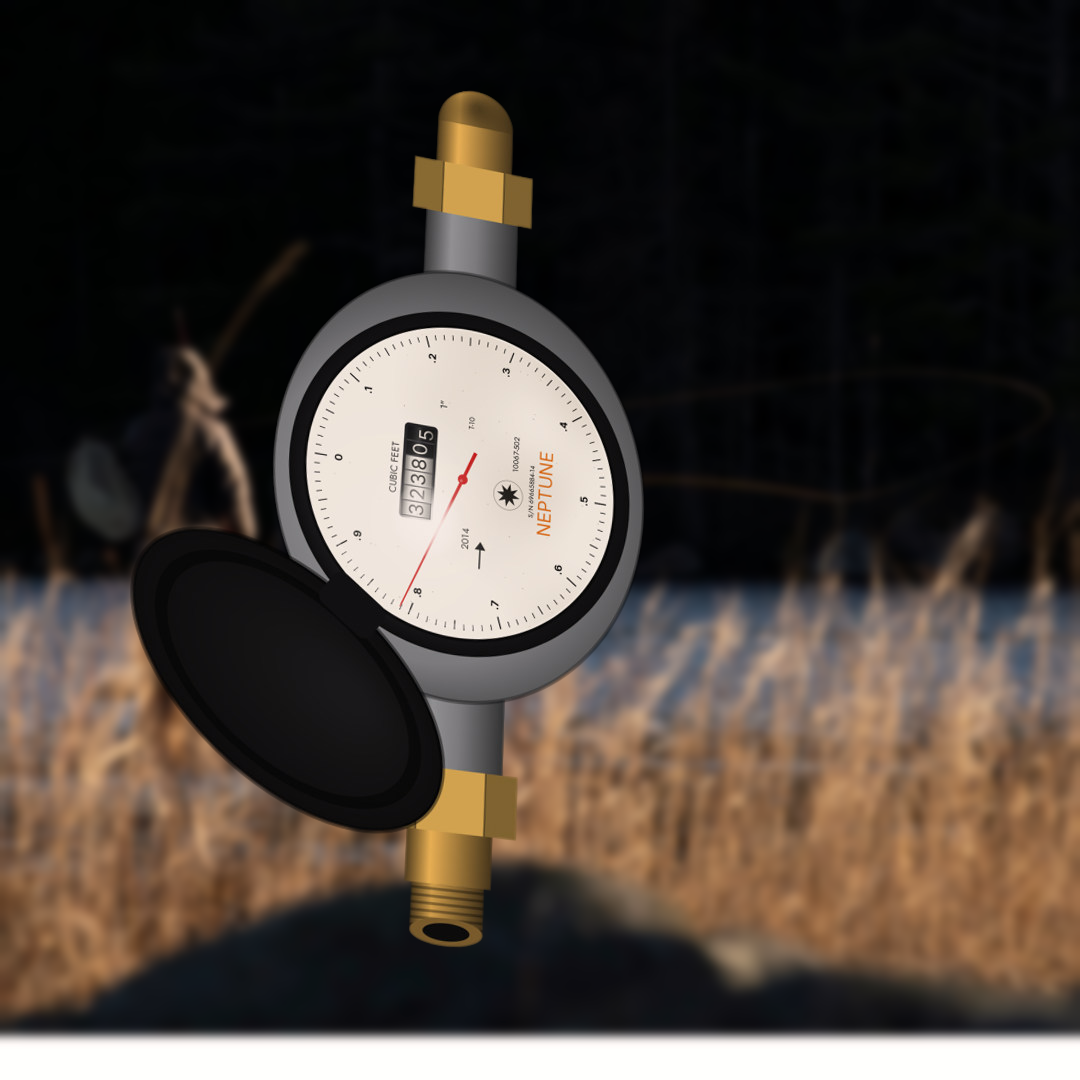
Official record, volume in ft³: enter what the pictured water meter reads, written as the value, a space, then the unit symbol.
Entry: 323804.81 ft³
